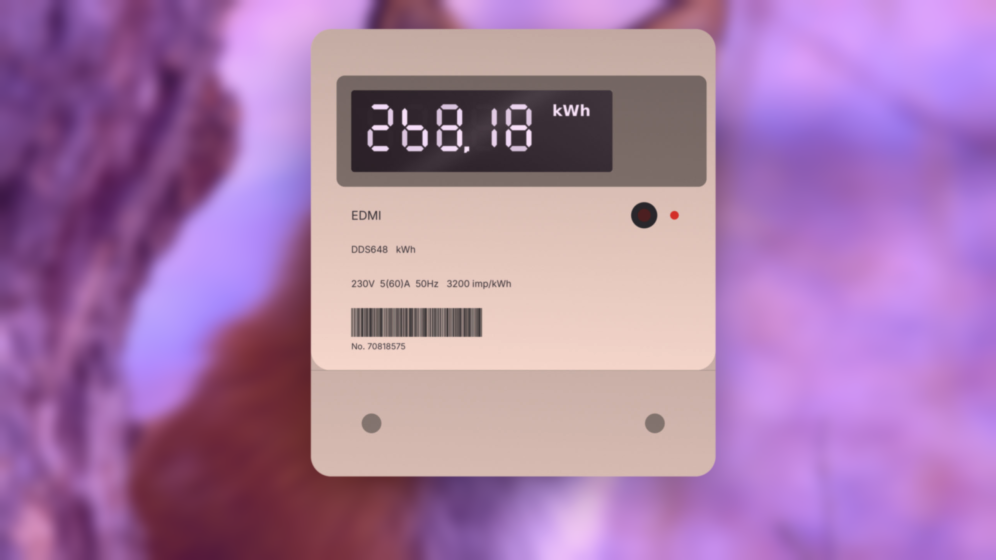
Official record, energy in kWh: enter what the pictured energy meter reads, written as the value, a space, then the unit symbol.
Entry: 268.18 kWh
